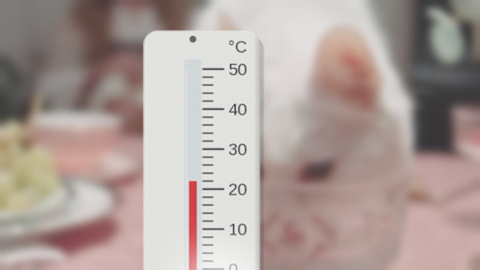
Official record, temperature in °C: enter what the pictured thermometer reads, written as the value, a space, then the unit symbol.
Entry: 22 °C
